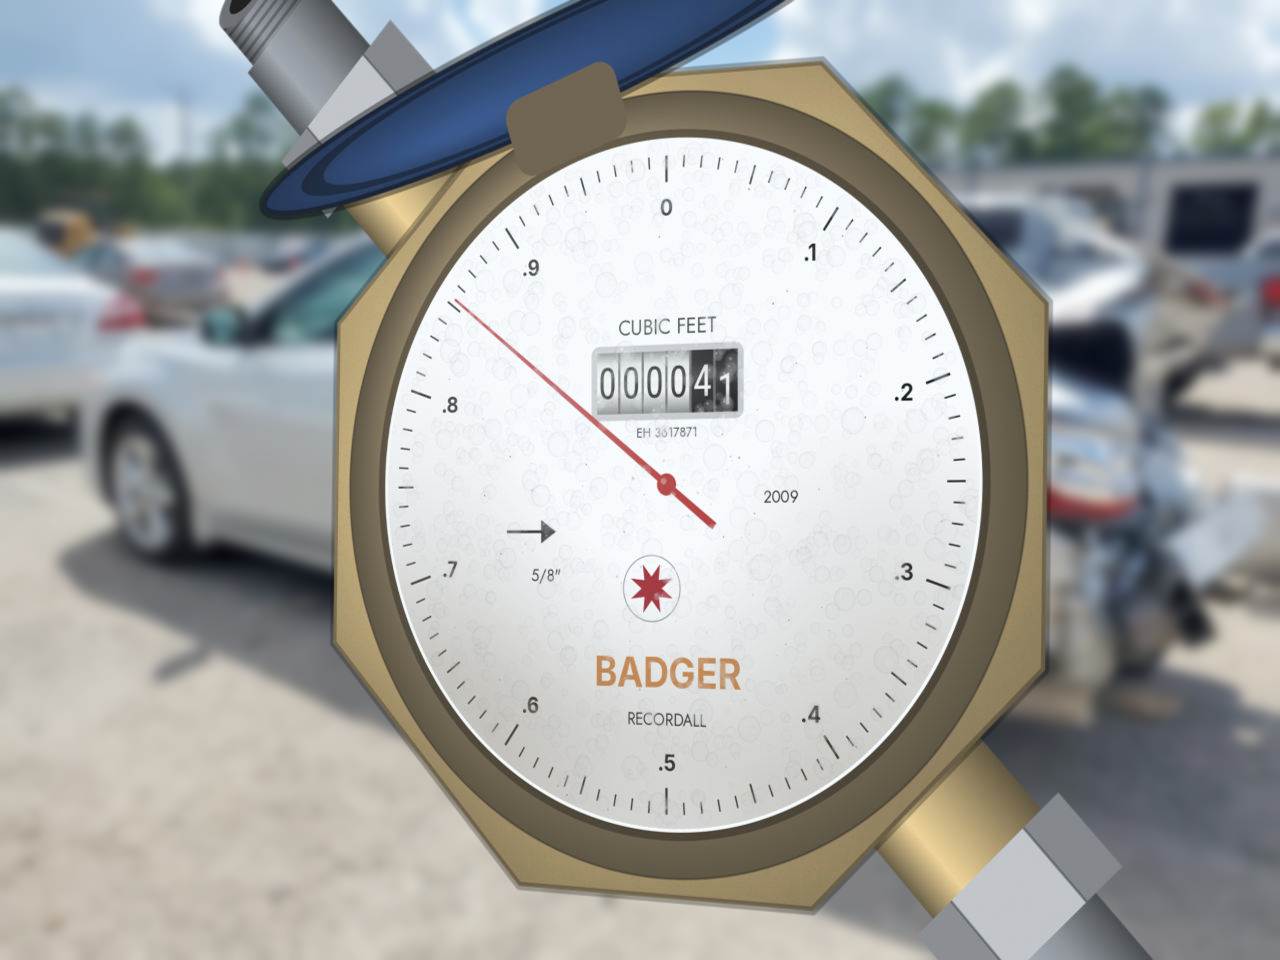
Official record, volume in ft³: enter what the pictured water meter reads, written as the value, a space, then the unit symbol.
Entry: 40.85 ft³
